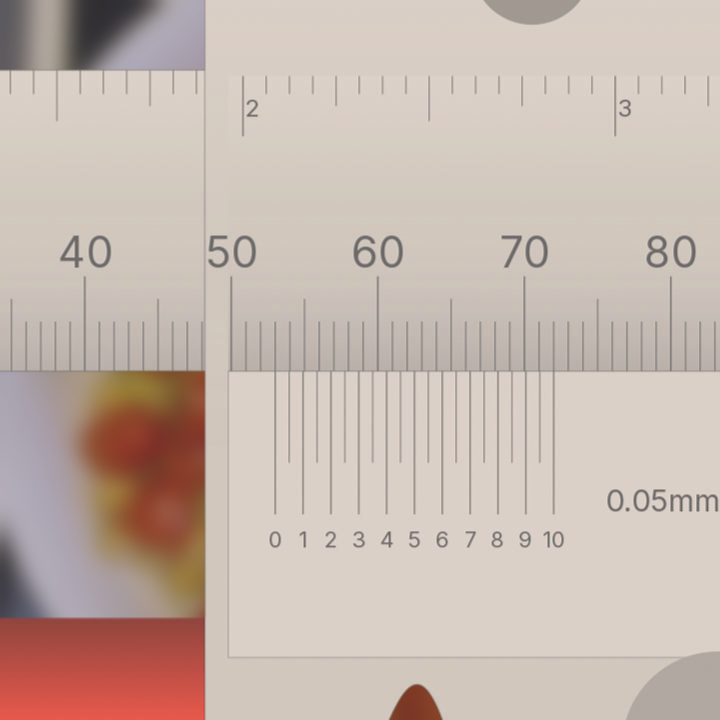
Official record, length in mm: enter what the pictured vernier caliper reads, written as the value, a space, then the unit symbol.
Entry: 53.0 mm
